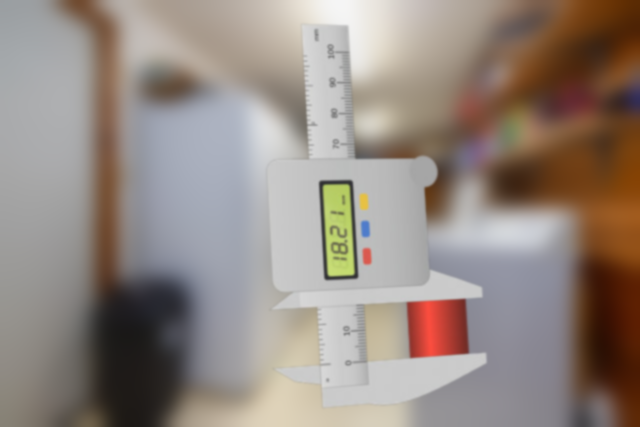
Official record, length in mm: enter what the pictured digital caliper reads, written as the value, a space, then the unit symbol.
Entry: 18.21 mm
